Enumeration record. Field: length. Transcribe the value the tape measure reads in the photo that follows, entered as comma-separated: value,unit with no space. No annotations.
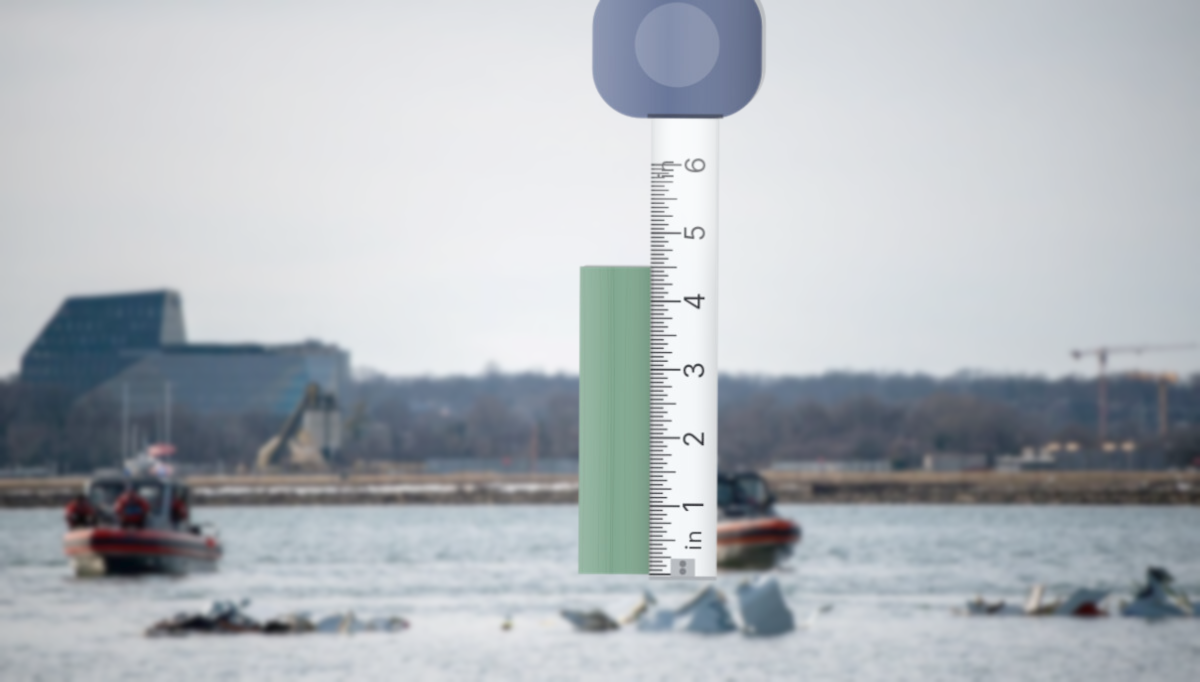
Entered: 4.5,in
